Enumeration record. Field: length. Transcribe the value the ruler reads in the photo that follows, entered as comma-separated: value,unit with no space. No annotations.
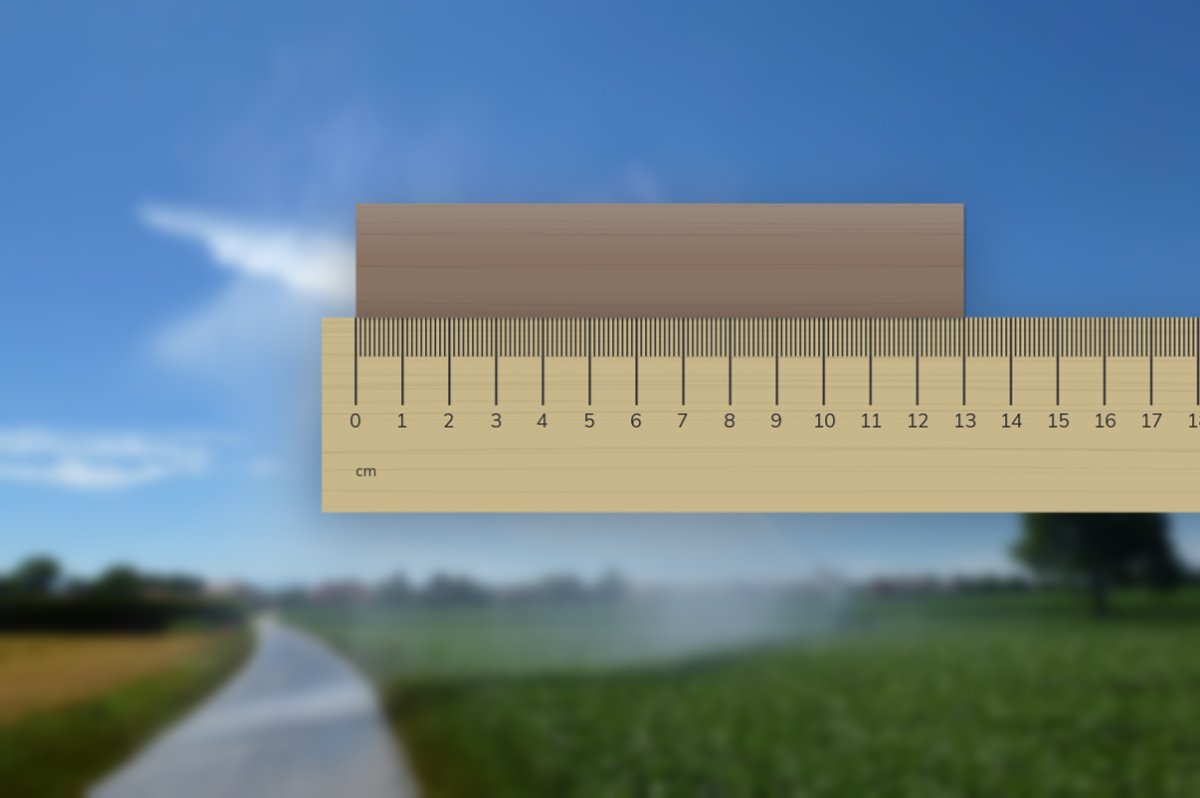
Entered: 13,cm
